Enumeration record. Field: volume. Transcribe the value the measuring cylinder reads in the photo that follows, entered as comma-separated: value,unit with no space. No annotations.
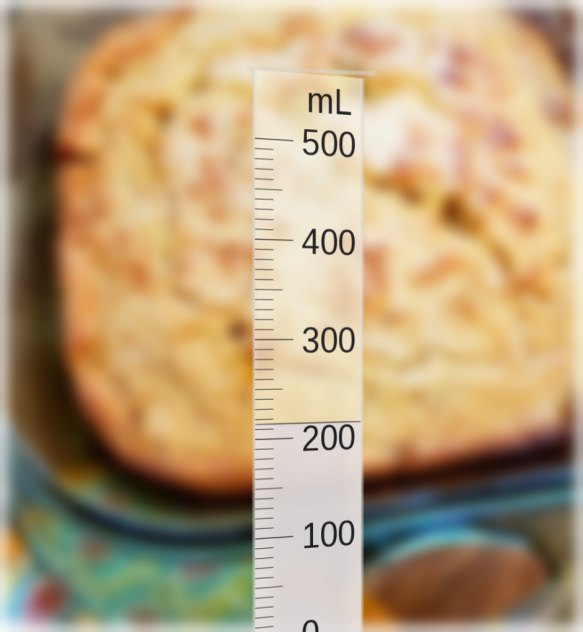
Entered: 215,mL
